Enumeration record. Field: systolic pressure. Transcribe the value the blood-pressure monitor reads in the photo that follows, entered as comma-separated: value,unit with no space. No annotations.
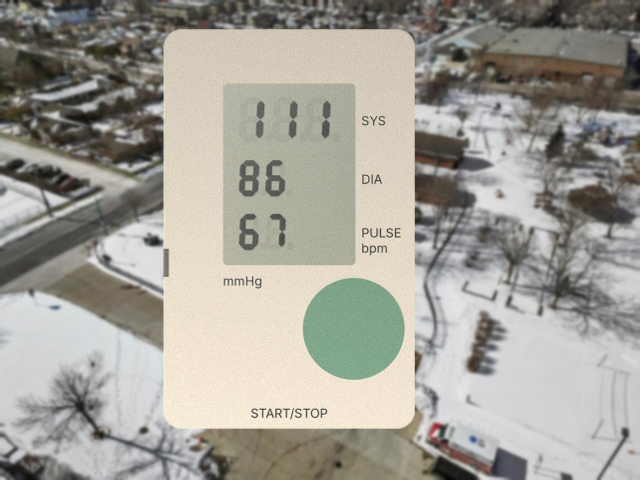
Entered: 111,mmHg
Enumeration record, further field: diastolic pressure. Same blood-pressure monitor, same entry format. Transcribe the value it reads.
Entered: 86,mmHg
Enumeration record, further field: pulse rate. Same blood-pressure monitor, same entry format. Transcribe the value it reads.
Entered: 67,bpm
